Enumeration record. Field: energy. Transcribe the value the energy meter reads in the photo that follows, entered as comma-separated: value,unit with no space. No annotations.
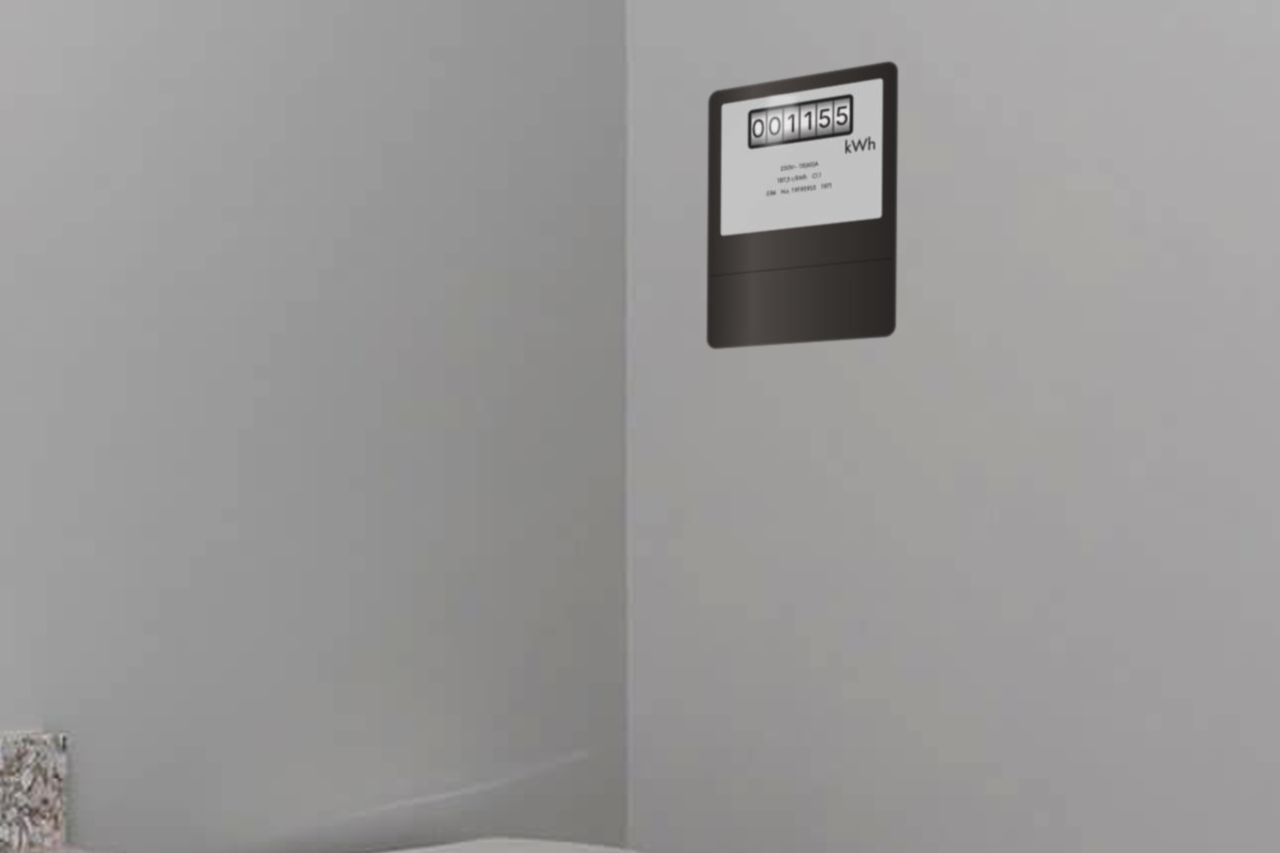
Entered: 1155,kWh
